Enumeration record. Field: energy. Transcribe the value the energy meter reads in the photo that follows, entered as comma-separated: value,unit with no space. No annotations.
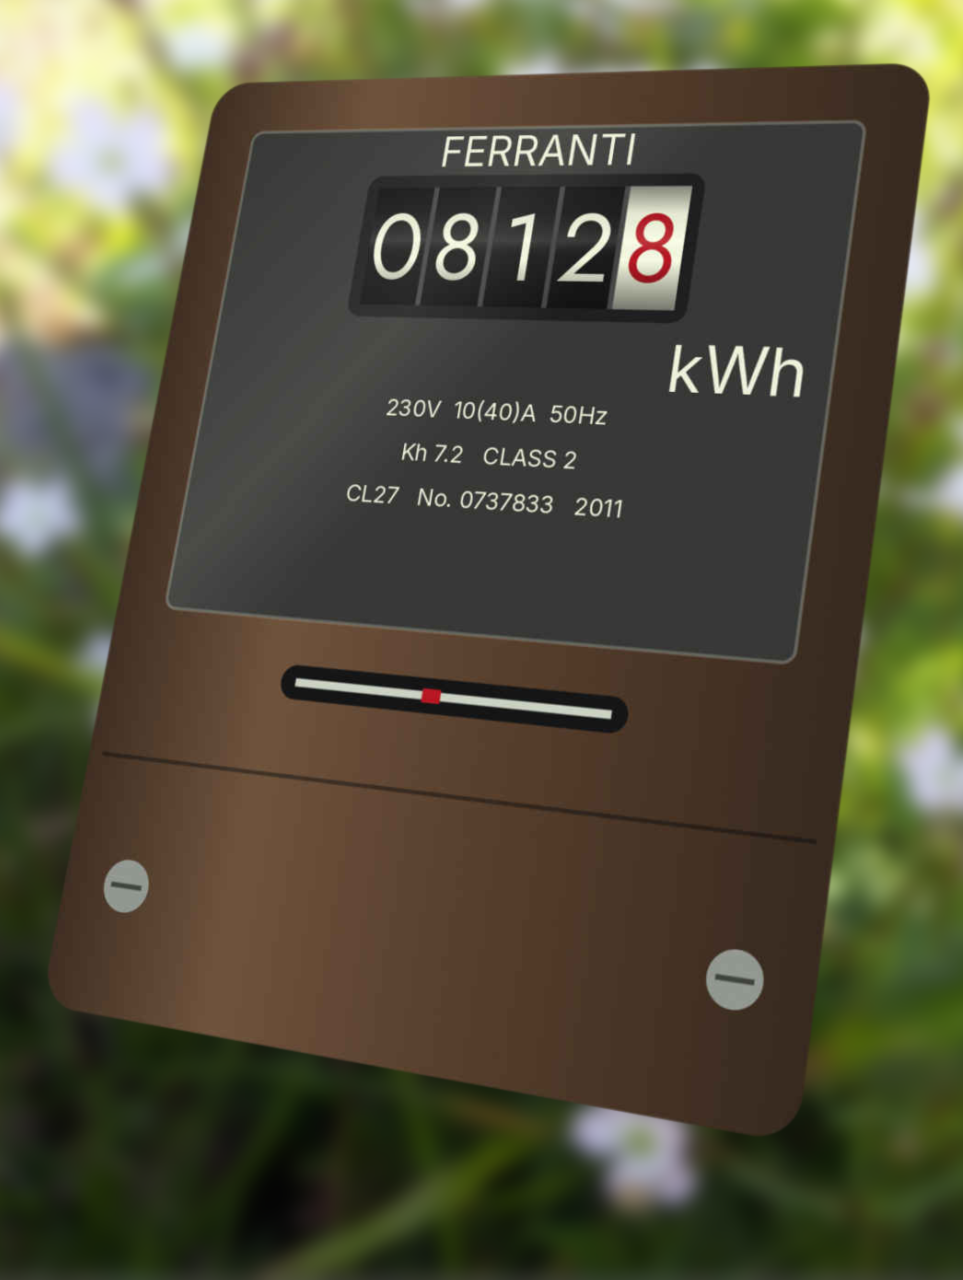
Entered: 812.8,kWh
